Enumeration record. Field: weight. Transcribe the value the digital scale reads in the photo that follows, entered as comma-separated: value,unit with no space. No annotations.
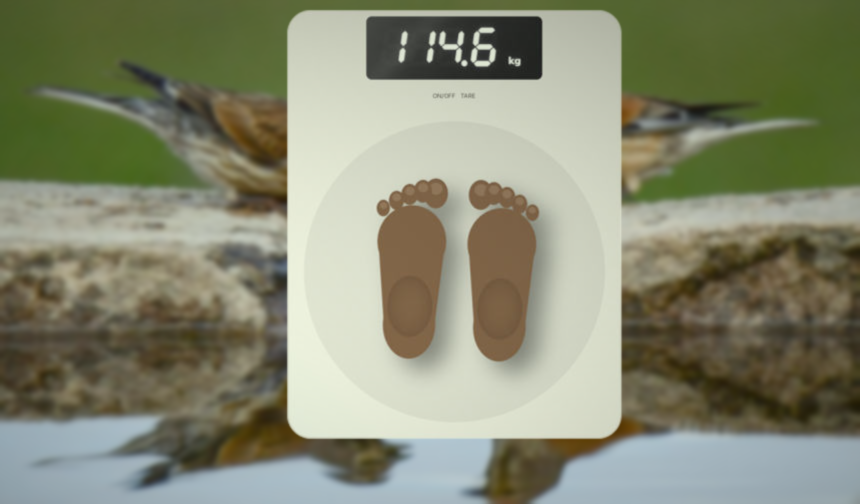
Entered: 114.6,kg
